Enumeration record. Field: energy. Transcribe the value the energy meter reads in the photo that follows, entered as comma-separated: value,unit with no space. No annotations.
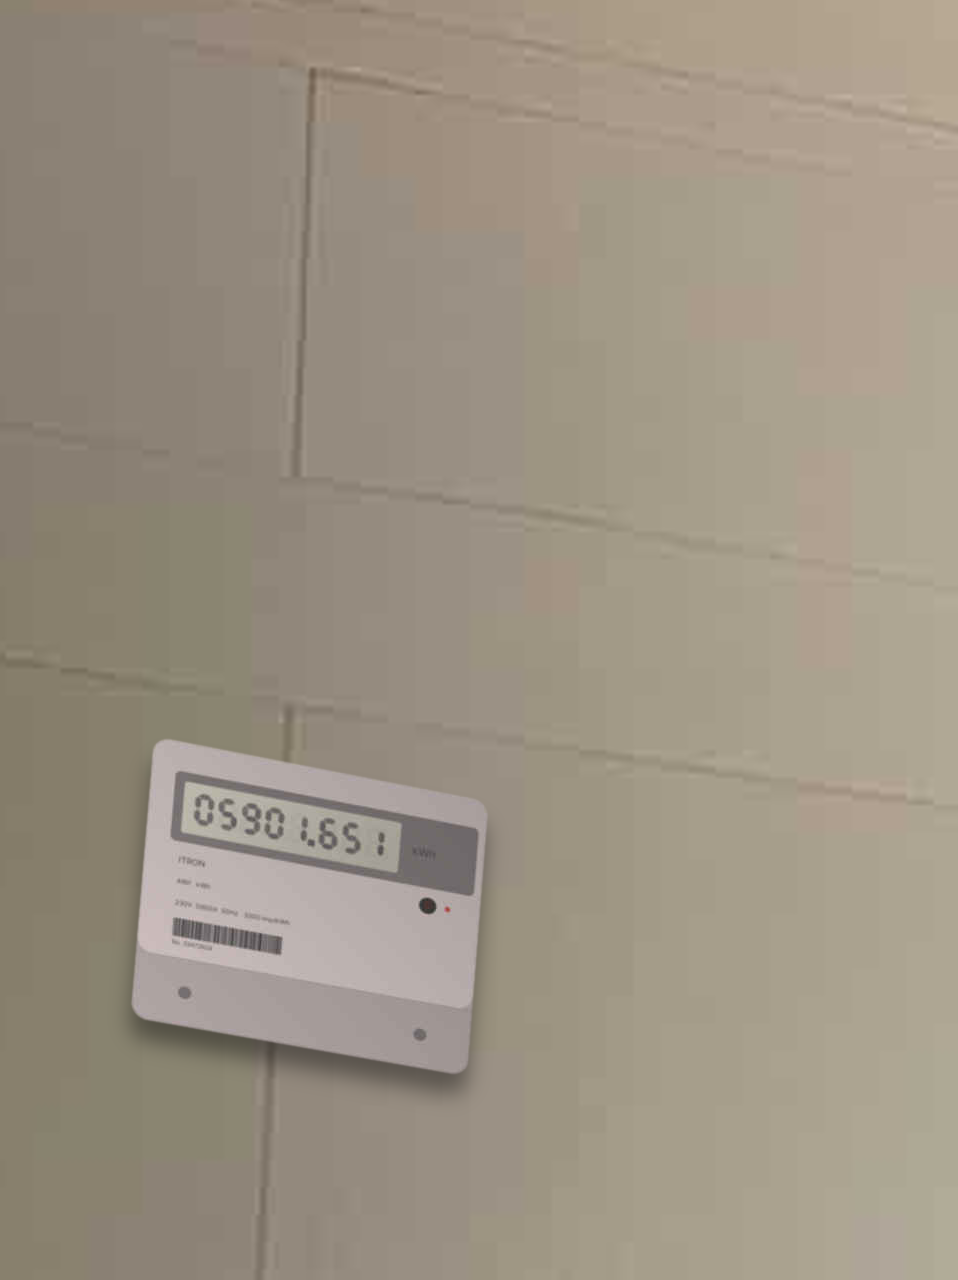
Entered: 5901.651,kWh
